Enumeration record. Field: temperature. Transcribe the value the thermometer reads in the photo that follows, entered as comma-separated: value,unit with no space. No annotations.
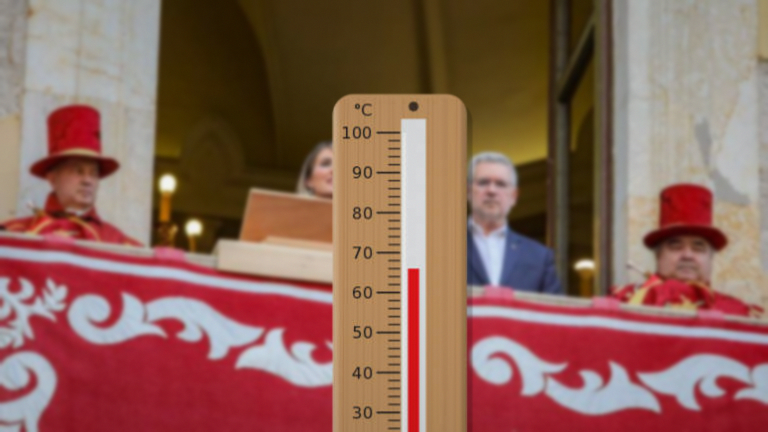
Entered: 66,°C
